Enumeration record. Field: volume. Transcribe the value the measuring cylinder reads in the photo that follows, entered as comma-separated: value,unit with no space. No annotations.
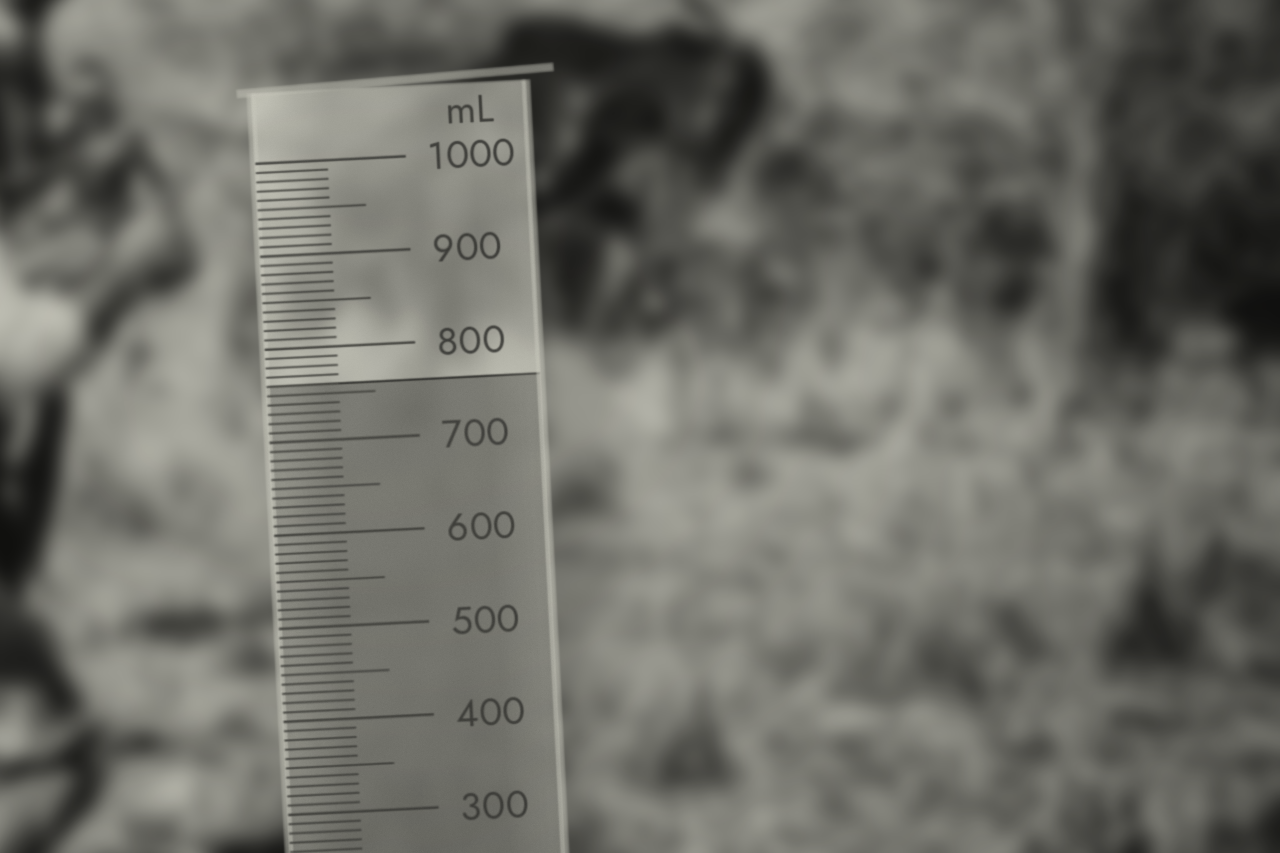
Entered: 760,mL
